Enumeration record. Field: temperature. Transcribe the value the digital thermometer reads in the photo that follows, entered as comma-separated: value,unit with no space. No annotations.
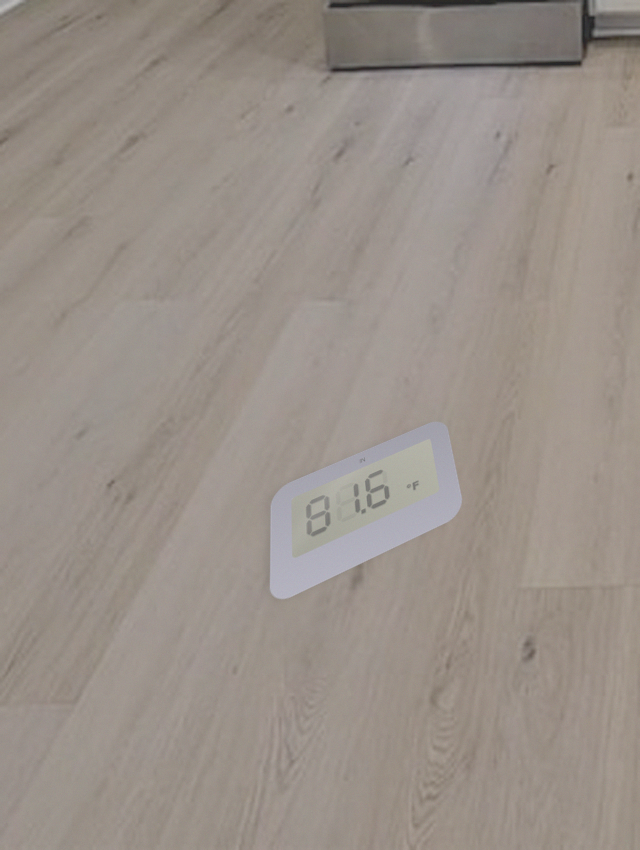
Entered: 81.6,°F
